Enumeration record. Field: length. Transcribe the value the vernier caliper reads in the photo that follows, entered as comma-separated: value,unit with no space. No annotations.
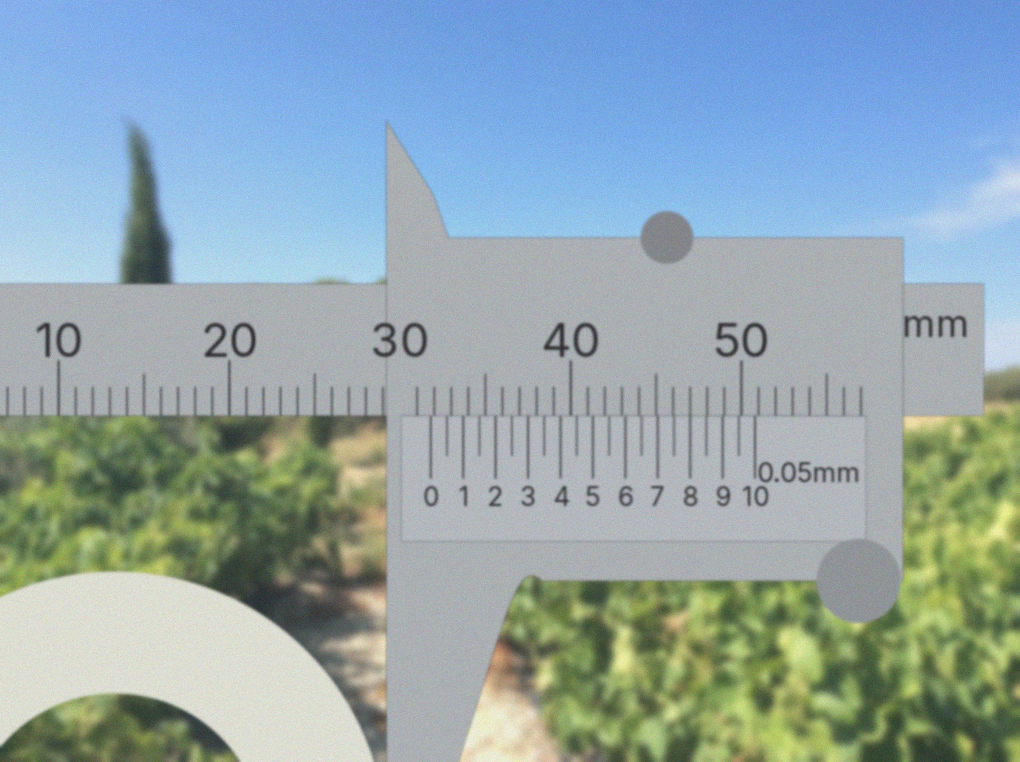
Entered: 31.8,mm
